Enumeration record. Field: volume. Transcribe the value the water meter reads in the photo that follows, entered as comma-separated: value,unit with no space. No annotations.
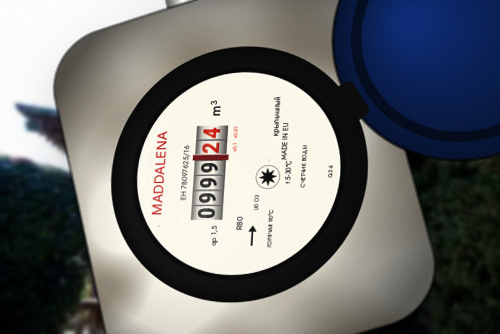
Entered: 999.24,m³
